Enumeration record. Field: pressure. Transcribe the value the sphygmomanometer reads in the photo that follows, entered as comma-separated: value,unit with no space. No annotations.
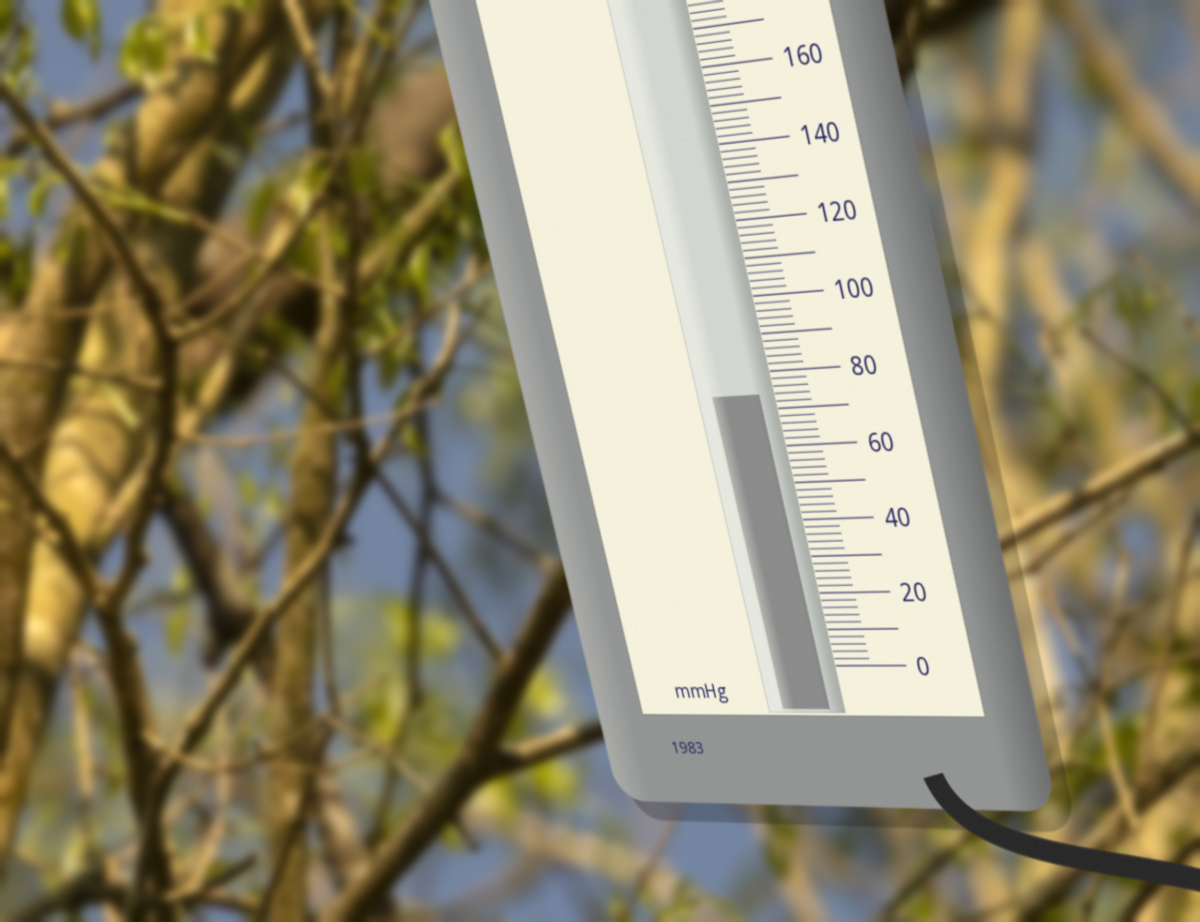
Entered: 74,mmHg
